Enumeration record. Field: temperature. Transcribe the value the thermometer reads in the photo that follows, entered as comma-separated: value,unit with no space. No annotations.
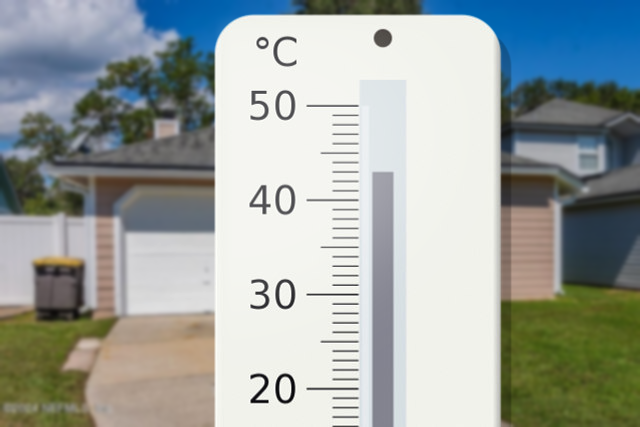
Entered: 43,°C
